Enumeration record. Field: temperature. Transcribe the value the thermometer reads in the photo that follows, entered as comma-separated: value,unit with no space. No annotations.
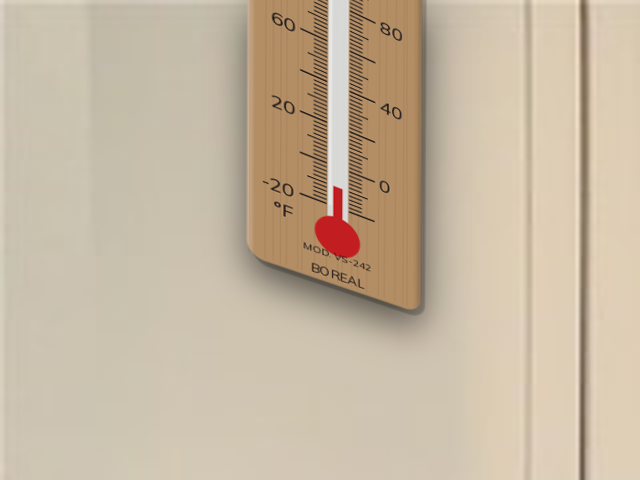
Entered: -10,°F
